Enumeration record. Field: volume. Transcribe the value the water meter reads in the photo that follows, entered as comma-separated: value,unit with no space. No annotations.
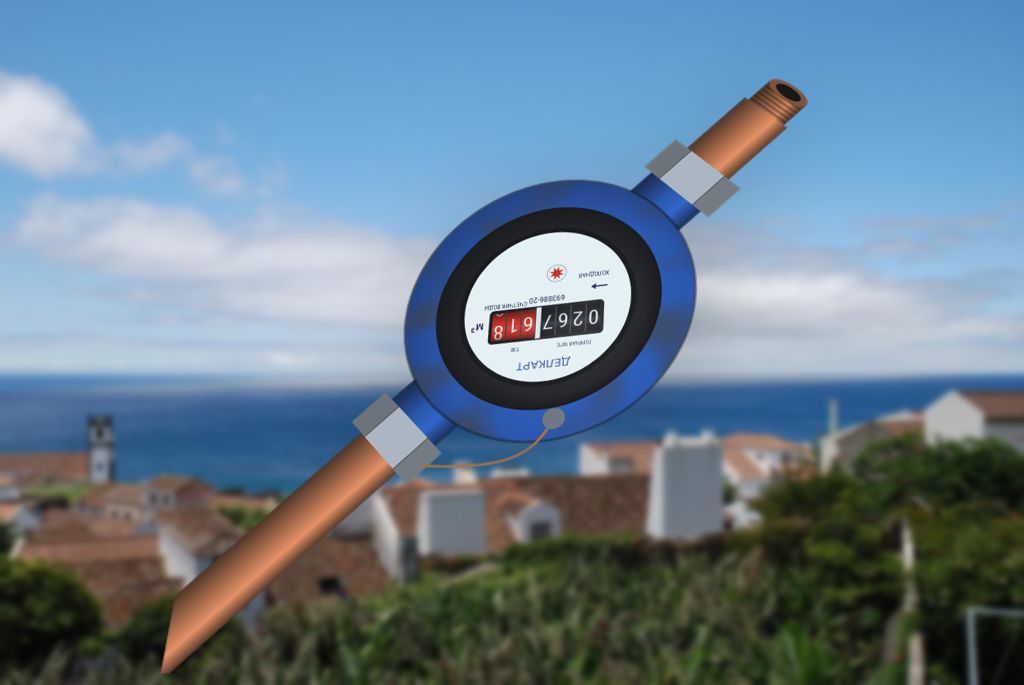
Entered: 267.618,m³
